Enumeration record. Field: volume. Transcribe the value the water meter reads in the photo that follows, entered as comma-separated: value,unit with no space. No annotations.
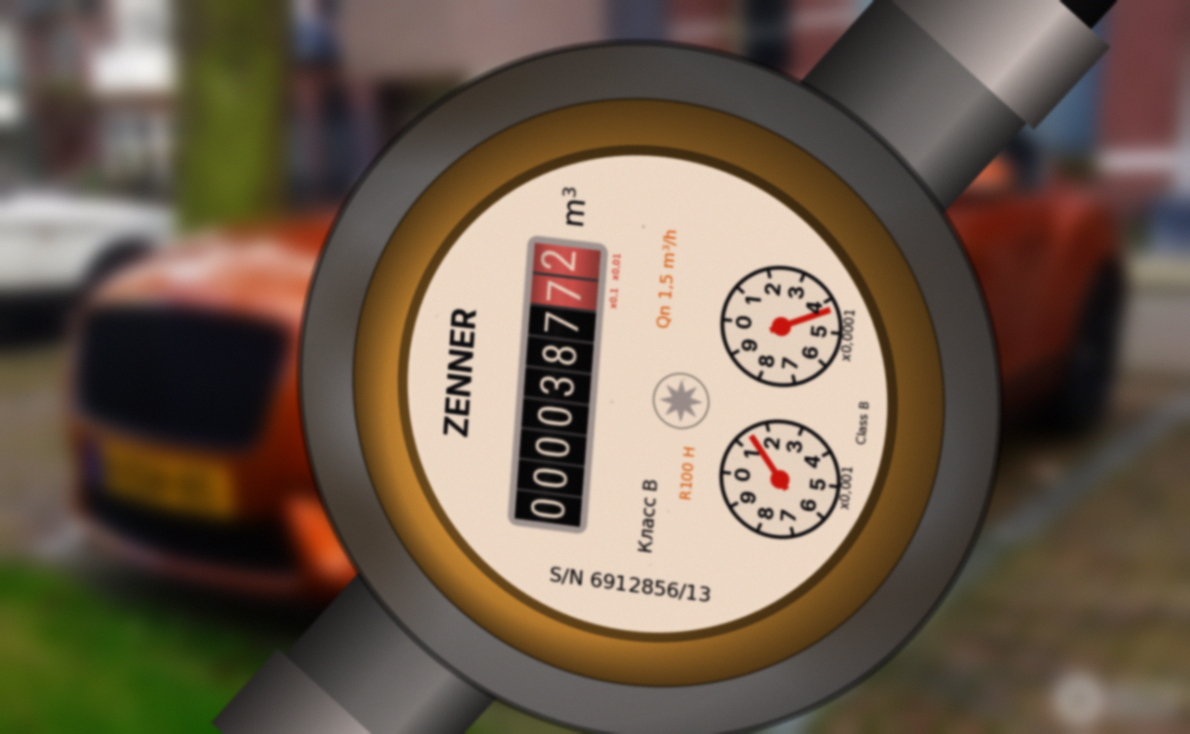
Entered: 387.7214,m³
